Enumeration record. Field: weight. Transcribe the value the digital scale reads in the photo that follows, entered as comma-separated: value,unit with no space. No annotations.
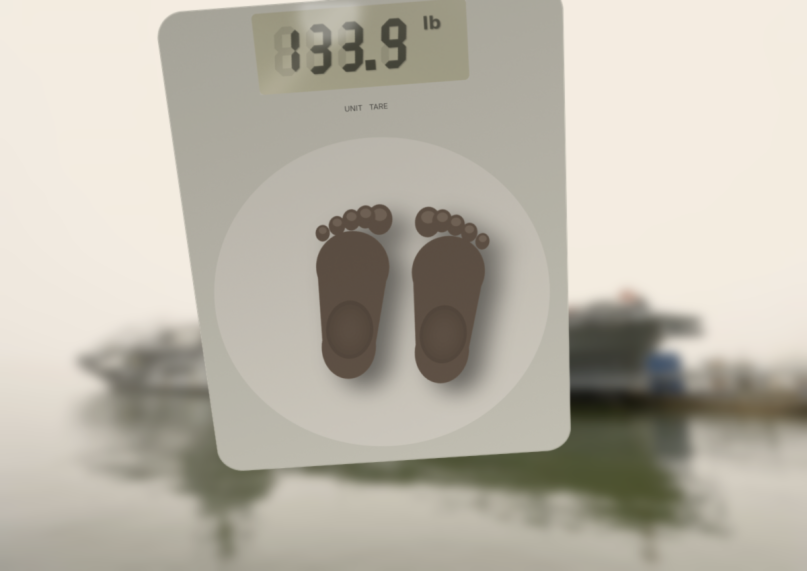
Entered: 133.9,lb
